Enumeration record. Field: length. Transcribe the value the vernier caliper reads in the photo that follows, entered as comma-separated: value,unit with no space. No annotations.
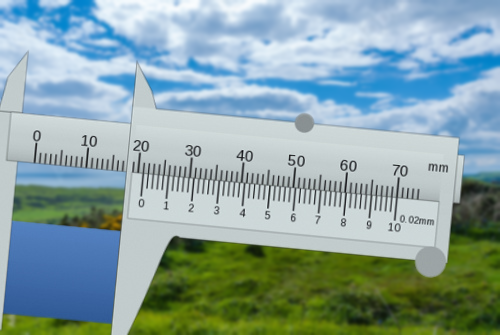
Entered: 21.0,mm
